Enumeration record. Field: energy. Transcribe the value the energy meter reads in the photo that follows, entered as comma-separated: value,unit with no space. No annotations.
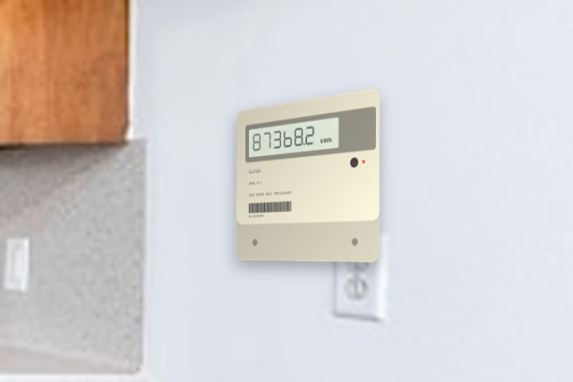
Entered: 87368.2,kWh
